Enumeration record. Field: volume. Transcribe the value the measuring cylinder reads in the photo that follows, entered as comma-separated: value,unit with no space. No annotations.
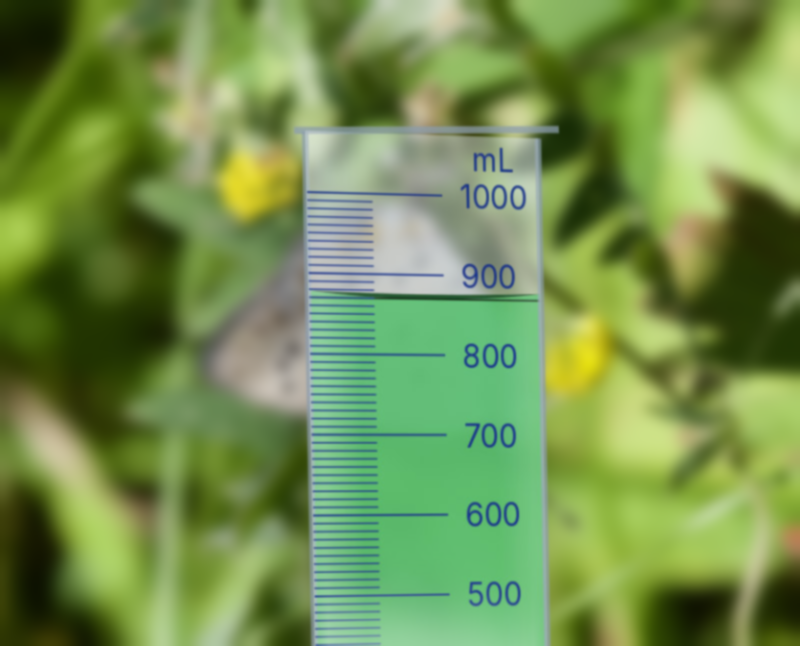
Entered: 870,mL
